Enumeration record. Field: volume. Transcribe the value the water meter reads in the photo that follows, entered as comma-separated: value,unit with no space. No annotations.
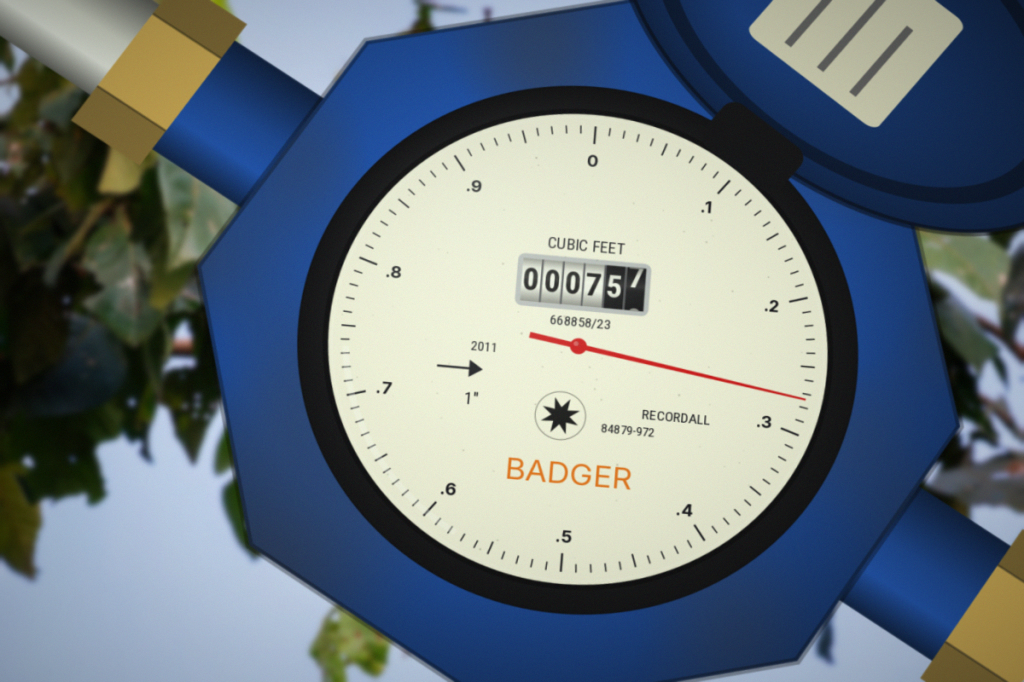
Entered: 757.27,ft³
